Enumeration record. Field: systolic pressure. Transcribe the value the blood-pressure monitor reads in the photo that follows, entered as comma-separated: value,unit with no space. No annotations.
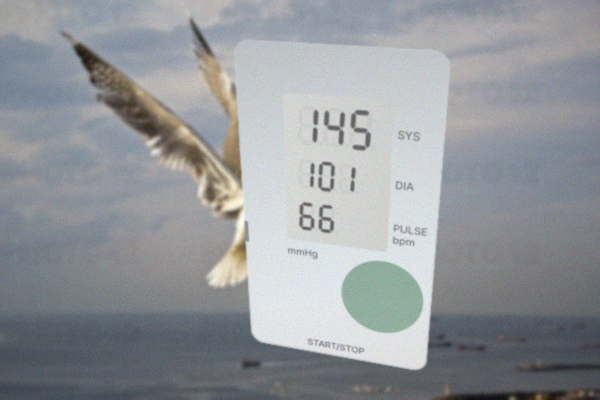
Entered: 145,mmHg
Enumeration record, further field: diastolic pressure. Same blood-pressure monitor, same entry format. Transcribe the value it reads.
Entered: 101,mmHg
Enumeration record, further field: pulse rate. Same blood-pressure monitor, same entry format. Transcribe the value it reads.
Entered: 66,bpm
